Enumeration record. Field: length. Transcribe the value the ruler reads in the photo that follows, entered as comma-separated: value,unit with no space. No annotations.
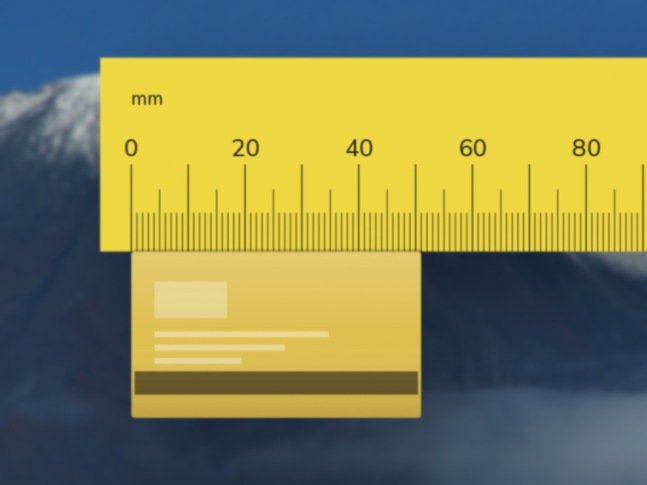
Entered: 51,mm
